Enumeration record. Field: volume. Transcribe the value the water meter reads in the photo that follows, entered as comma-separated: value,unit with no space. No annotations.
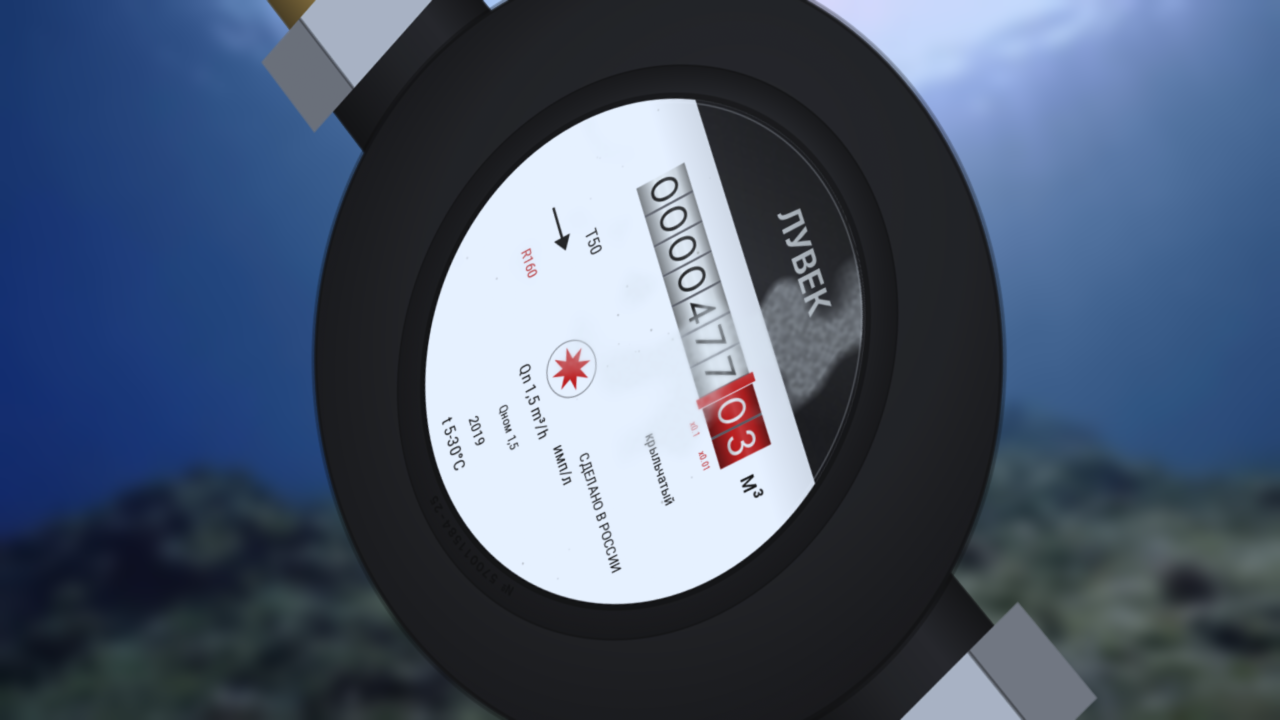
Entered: 477.03,m³
